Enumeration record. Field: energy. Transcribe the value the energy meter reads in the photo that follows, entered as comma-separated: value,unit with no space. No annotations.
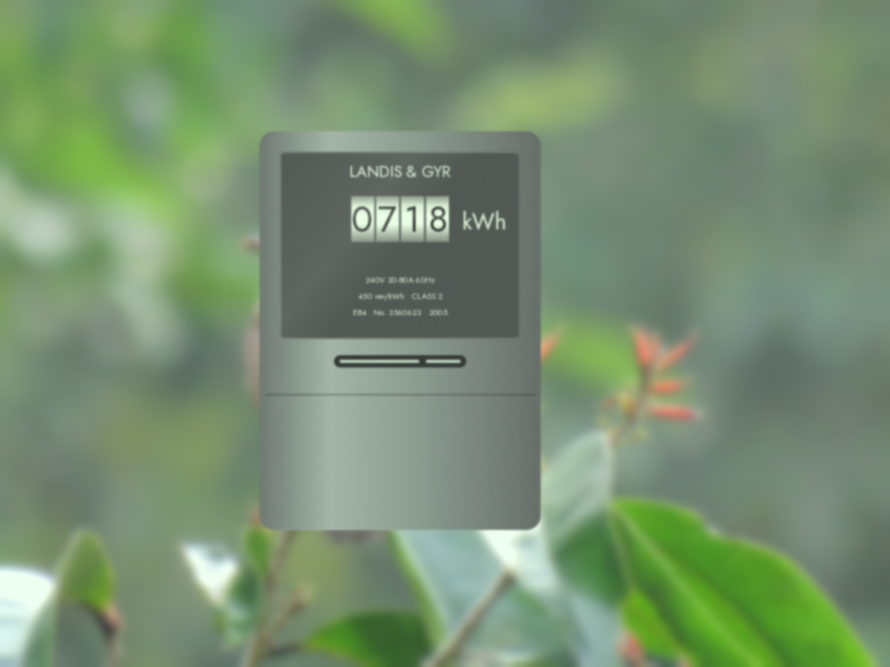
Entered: 718,kWh
